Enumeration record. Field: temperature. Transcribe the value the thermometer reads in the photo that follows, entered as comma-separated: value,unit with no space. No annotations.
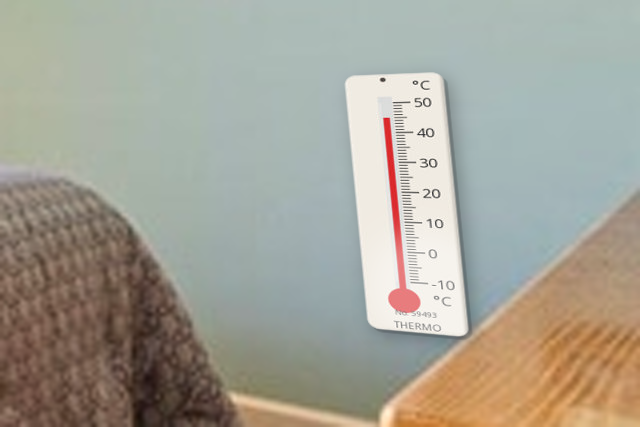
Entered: 45,°C
